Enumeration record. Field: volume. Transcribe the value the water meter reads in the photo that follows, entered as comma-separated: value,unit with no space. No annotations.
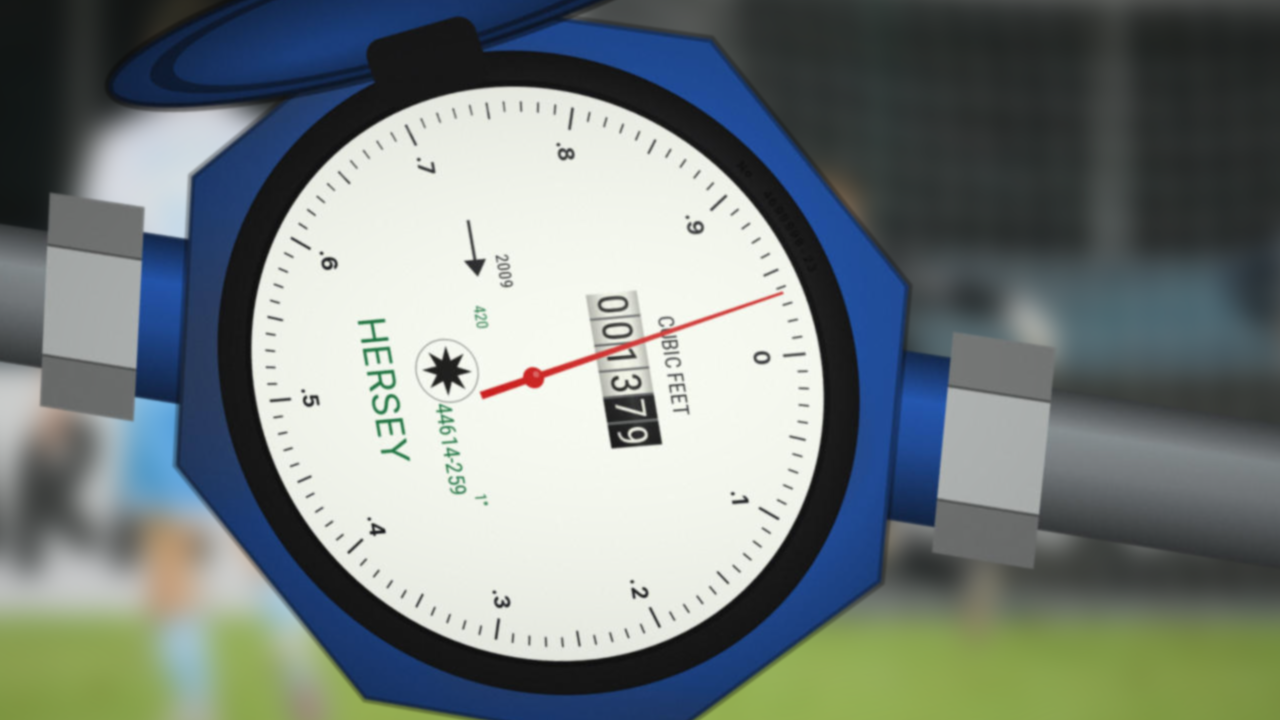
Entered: 1378.96,ft³
